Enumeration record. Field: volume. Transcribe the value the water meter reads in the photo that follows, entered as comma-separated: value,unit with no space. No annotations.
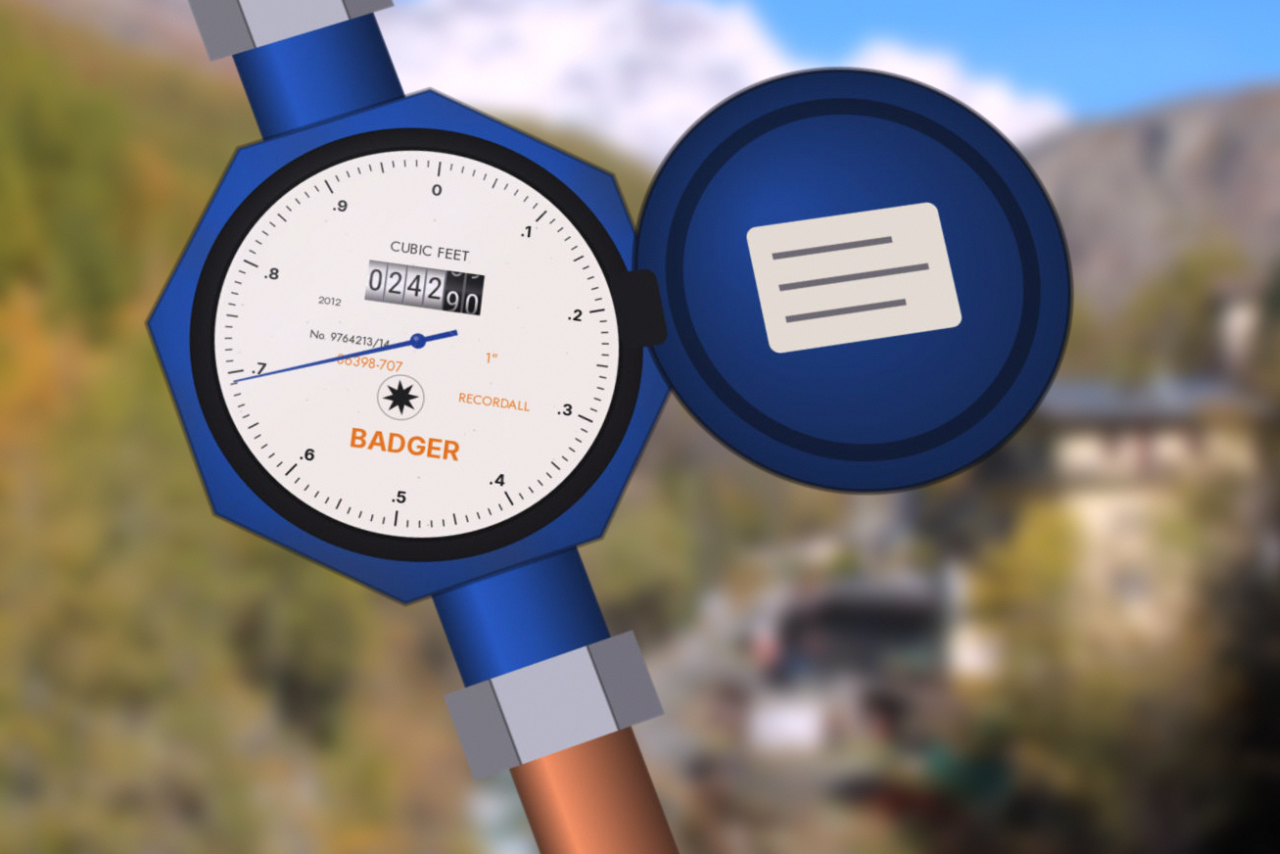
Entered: 24289.69,ft³
